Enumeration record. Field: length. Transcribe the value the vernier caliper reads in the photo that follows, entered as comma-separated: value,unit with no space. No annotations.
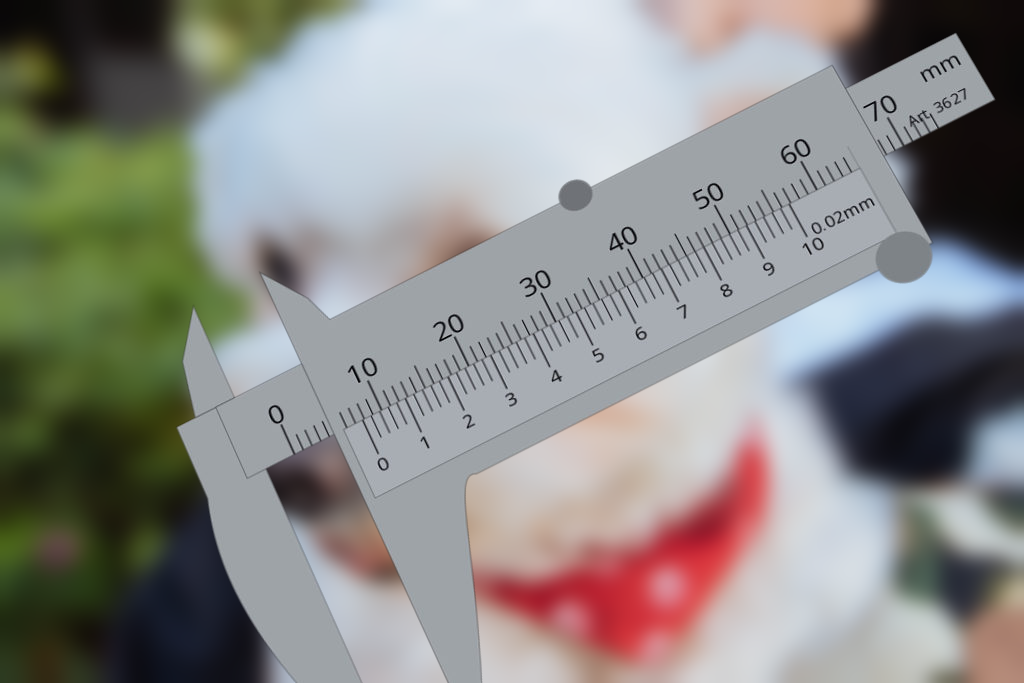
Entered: 7.8,mm
